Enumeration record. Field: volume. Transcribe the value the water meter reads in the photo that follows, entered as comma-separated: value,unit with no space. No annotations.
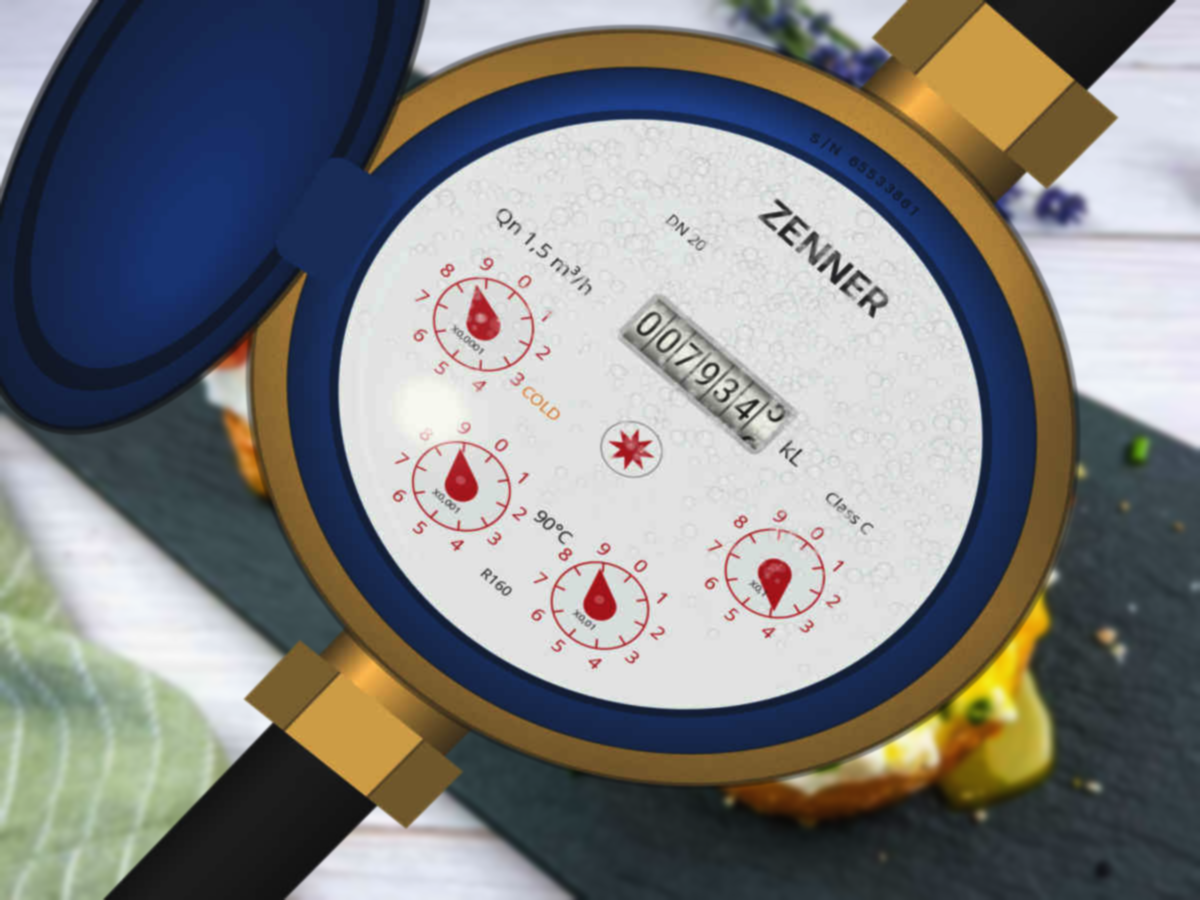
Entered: 79345.3888,kL
